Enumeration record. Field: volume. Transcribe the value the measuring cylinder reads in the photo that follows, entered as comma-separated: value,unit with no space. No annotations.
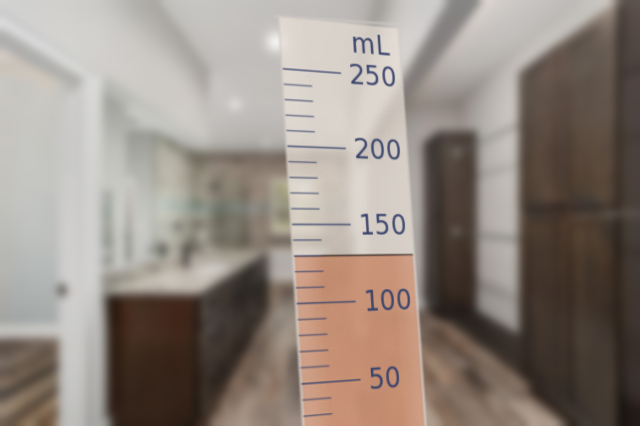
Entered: 130,mL
